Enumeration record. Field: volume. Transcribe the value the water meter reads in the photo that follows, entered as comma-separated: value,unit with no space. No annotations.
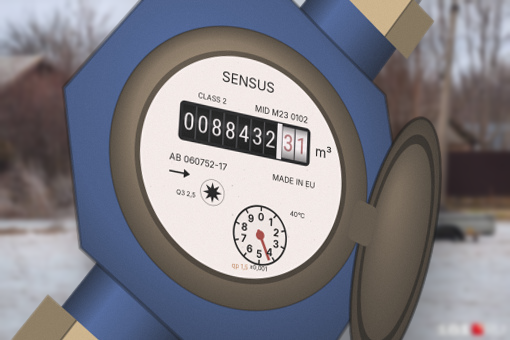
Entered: 88432.314,m³
